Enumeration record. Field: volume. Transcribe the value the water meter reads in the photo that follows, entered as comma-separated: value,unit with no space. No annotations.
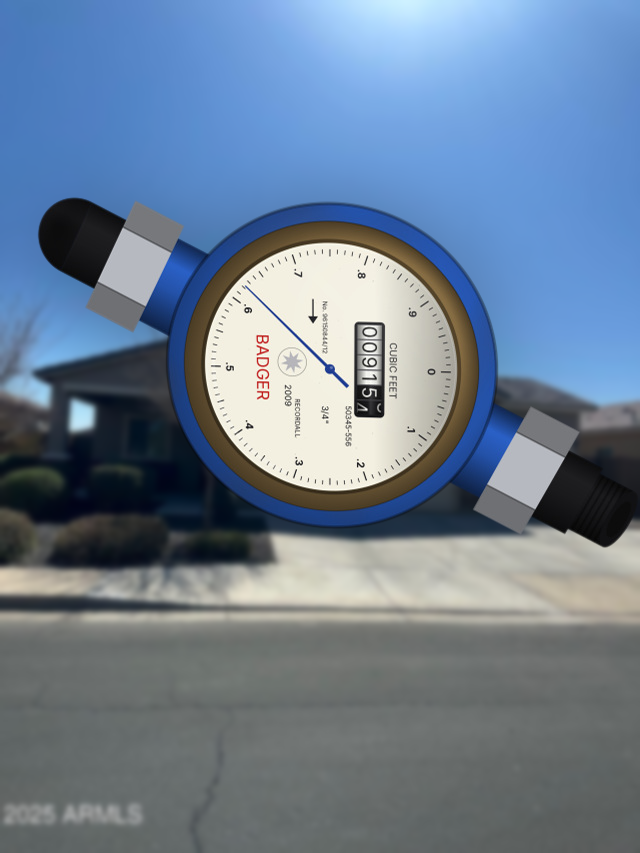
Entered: 9153.62,ft³
